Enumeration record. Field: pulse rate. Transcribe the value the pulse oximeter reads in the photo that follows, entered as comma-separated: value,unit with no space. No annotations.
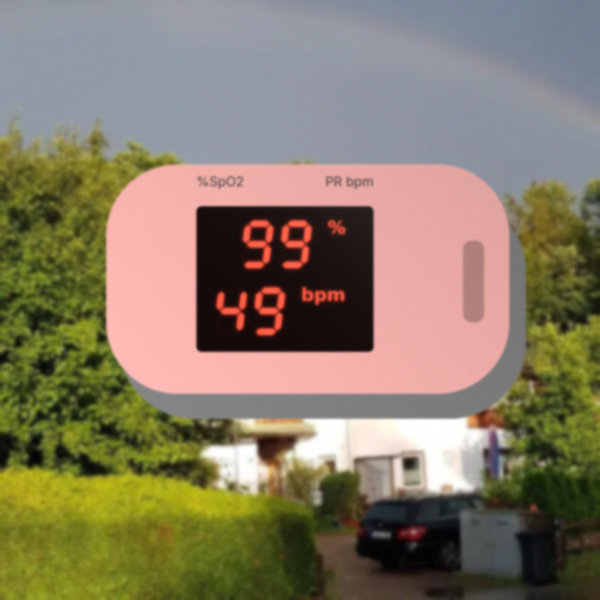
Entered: 49,bpm
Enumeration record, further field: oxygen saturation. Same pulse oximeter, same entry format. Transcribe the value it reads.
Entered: 99,%
